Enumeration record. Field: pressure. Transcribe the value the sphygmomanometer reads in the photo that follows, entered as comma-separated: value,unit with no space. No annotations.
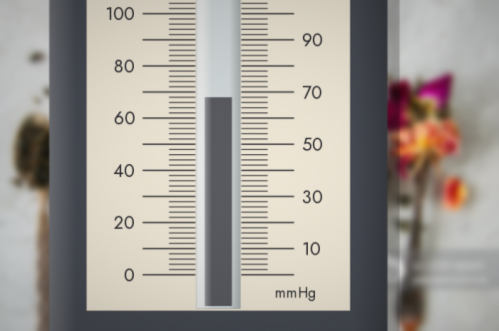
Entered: 68,mmHg
